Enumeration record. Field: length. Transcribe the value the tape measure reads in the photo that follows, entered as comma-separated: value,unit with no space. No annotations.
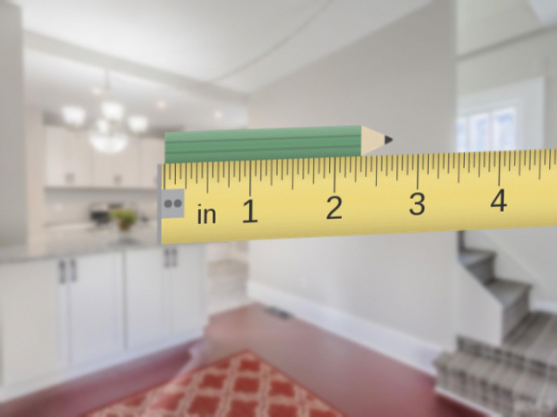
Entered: 2.6875,in
